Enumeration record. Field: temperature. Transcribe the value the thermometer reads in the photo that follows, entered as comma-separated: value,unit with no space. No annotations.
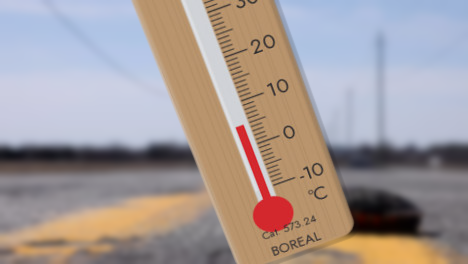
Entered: 5,°C
